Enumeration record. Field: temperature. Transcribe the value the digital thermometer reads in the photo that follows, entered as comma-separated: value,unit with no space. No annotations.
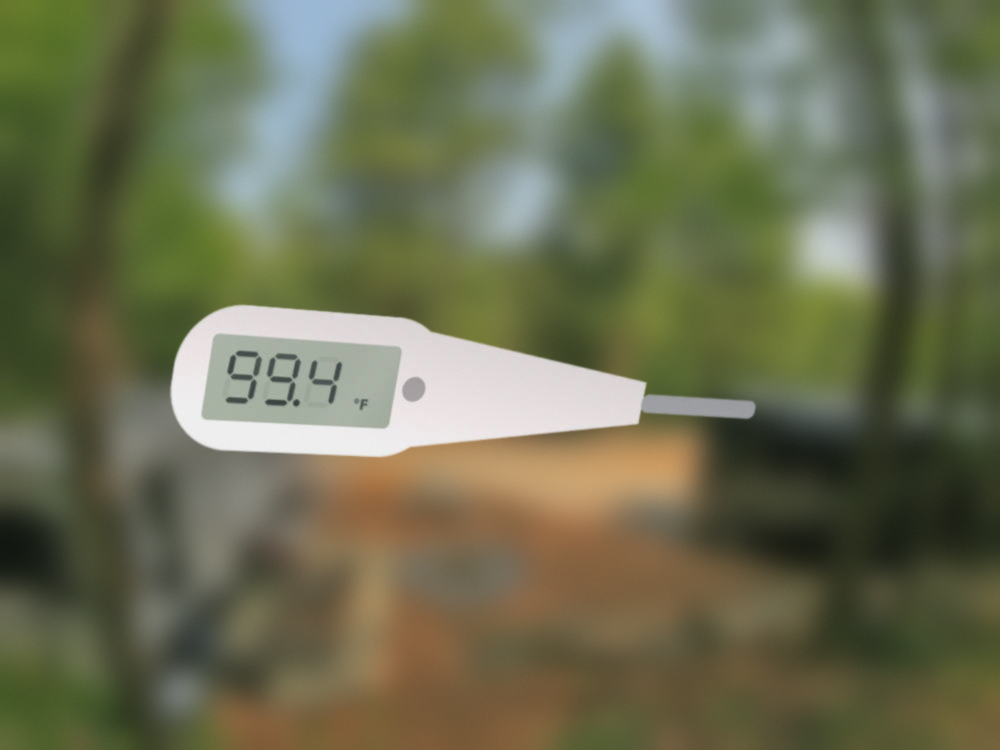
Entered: 99.4,°F
